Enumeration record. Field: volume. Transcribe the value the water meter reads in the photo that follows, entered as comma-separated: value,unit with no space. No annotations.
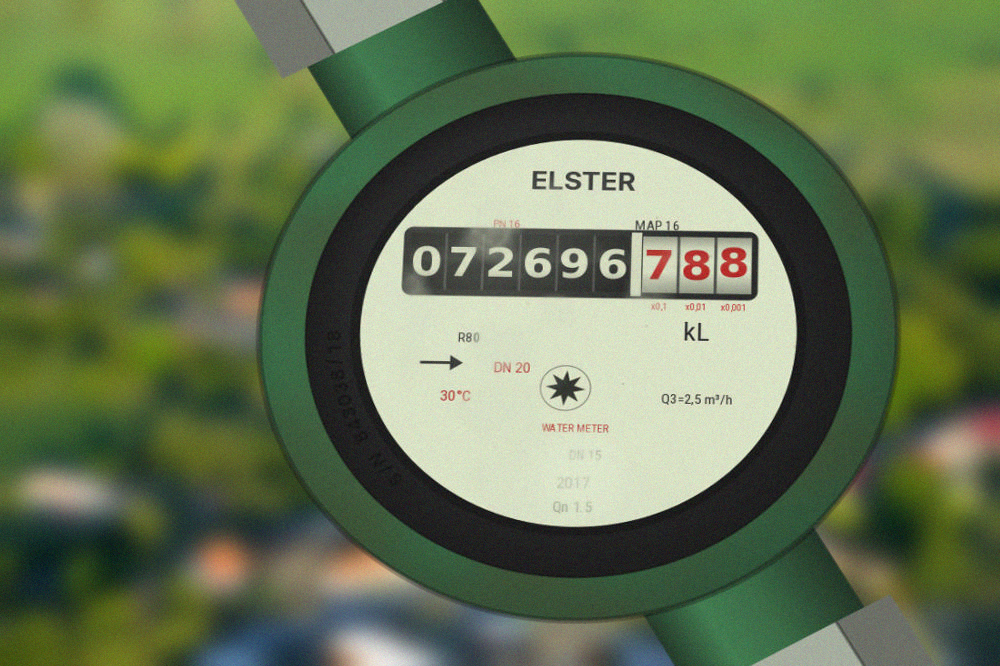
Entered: 72696.788,kL
